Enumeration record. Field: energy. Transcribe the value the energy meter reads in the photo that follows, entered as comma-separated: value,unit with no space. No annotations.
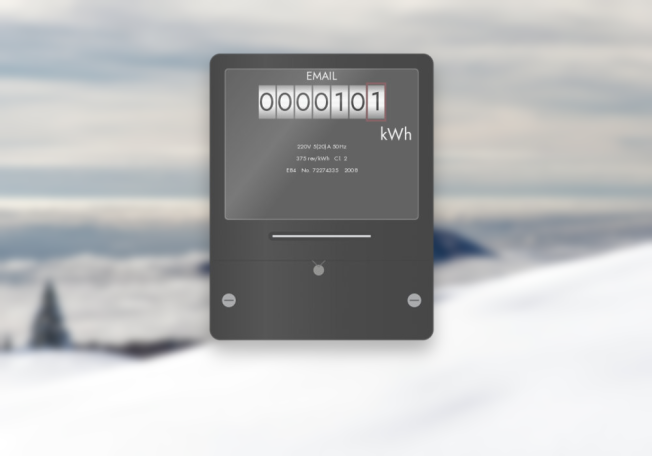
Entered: 10.1,kWh
